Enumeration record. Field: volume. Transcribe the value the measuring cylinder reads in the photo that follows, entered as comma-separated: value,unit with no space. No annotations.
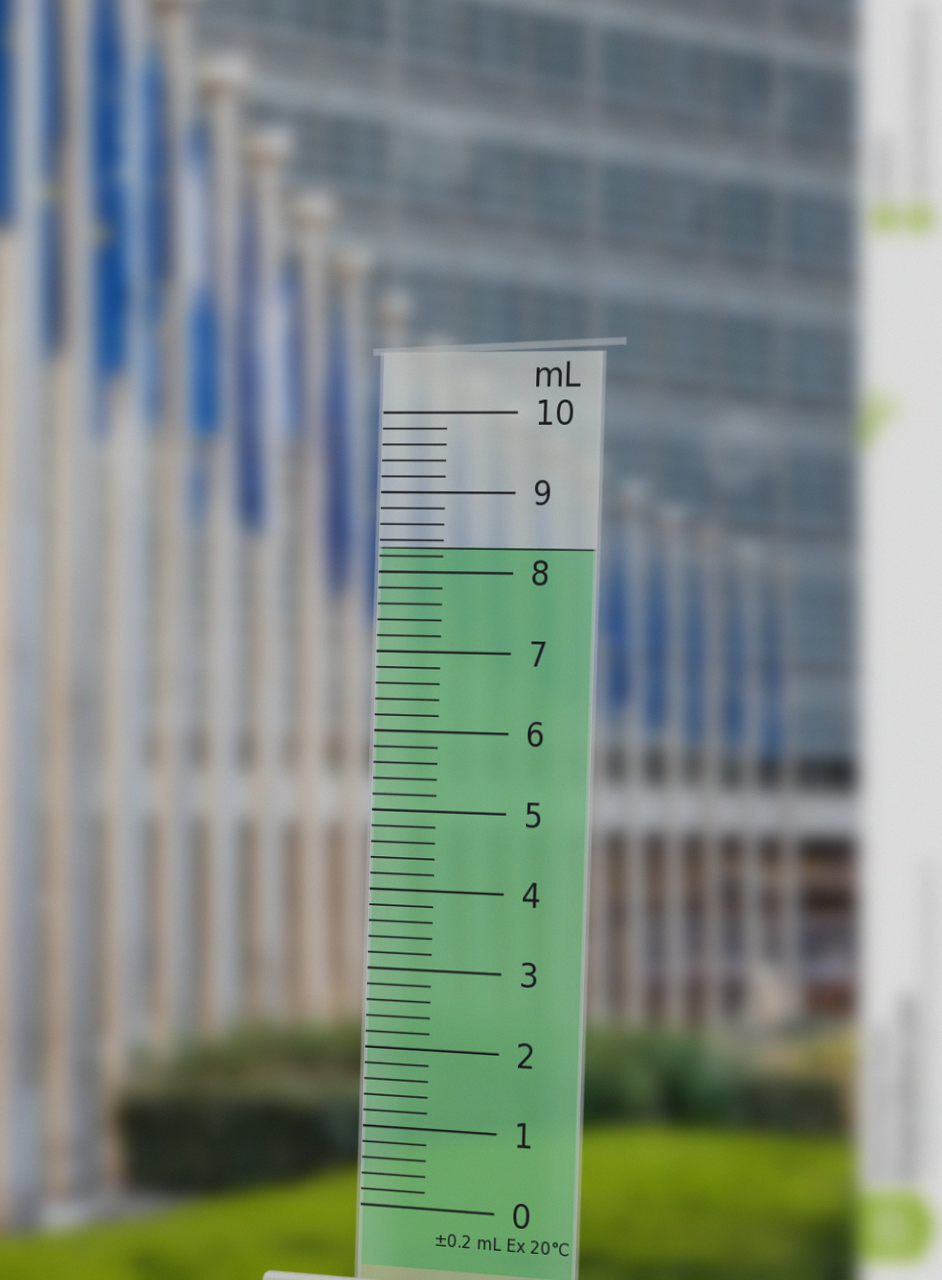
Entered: 8.3,mL
